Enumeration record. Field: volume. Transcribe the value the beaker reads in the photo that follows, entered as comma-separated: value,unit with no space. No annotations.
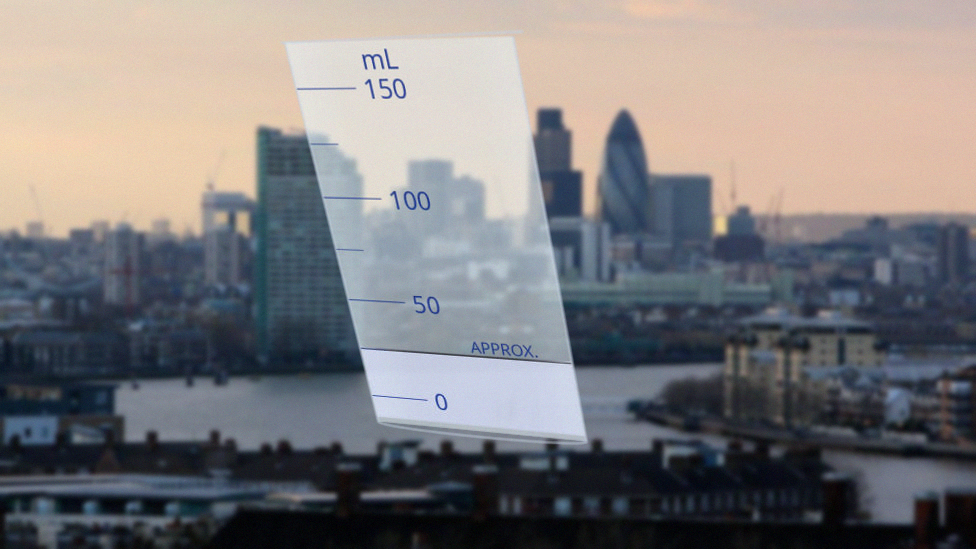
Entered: 25,mL
